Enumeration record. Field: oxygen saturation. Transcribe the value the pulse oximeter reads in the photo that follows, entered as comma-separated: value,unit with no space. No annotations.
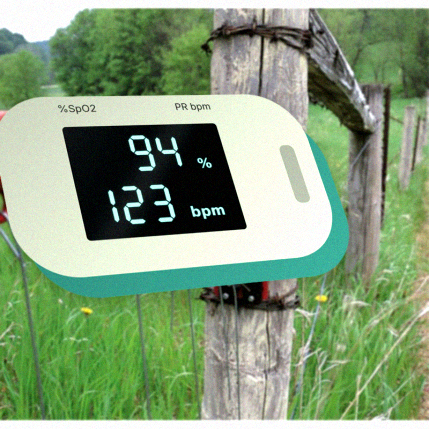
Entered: 94,%
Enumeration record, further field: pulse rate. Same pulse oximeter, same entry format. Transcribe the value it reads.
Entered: 123,bpm
